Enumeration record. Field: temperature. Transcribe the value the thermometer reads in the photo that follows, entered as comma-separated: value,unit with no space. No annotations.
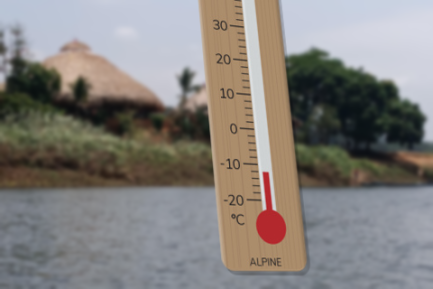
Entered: -12,°C
